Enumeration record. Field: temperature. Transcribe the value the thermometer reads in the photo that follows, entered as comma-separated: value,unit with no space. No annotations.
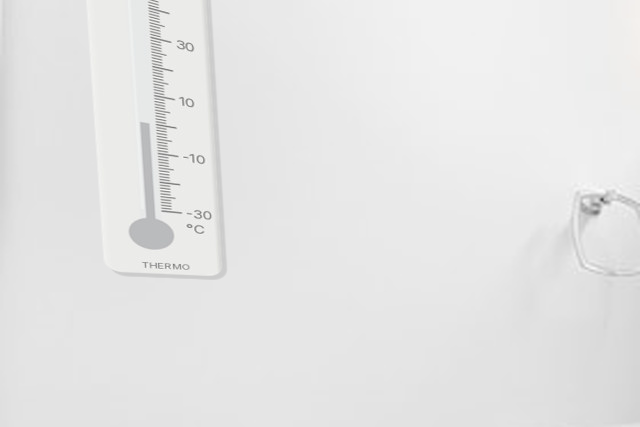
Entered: 0,°C
